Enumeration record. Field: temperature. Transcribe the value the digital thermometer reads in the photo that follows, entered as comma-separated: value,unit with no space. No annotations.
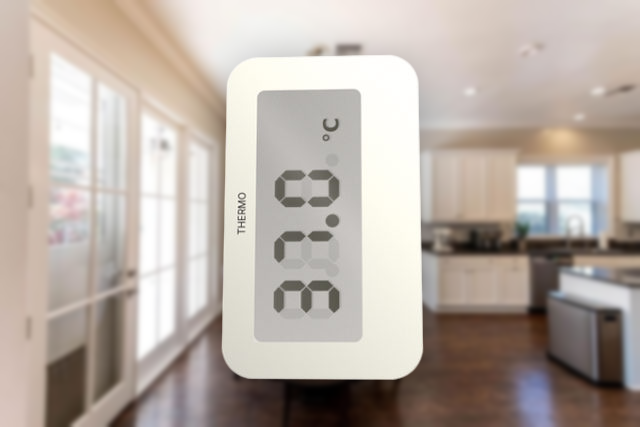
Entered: 37.0,°C
